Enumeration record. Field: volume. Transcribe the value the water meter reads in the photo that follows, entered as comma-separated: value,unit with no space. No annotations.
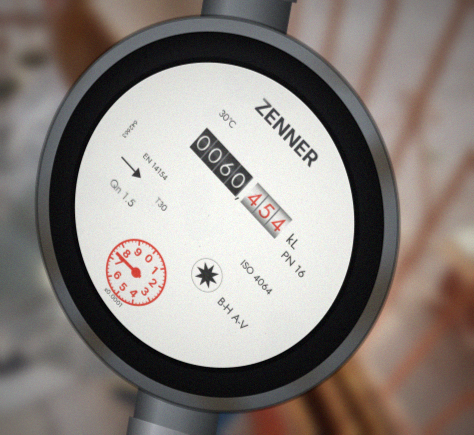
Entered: 60.4547,kL
